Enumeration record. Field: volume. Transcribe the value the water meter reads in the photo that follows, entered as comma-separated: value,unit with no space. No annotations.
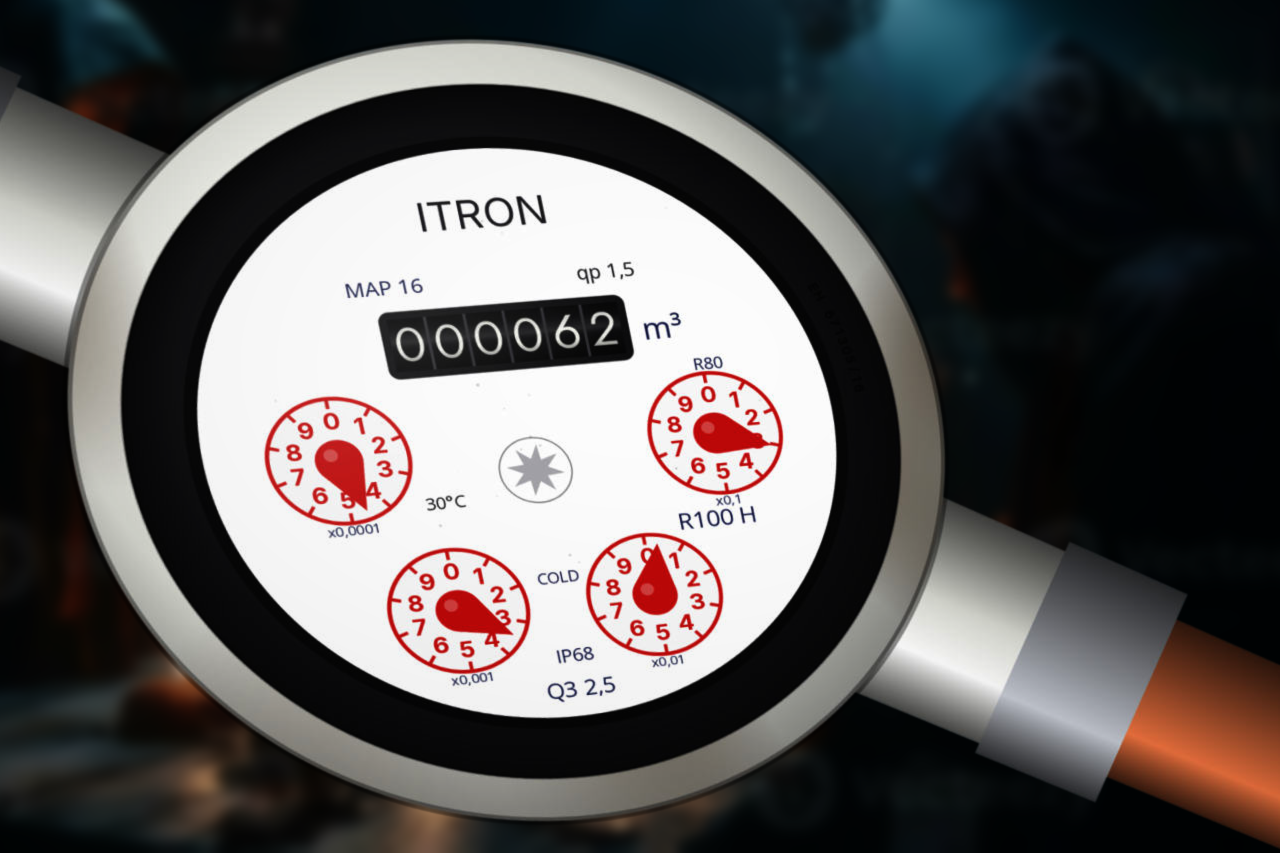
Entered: 62.3034,m³
